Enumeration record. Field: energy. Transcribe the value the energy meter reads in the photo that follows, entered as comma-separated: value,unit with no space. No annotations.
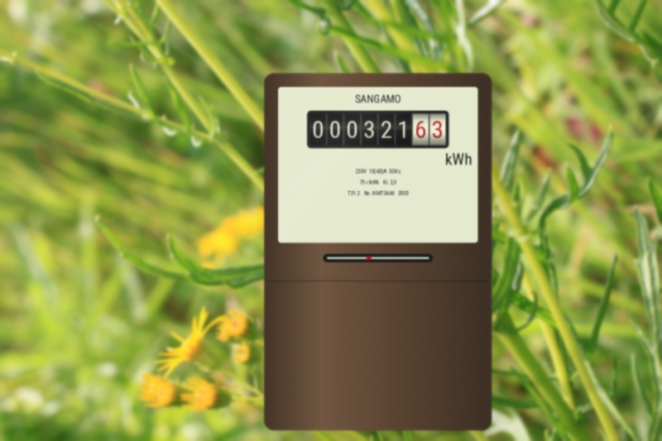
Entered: 321.63,kWh
